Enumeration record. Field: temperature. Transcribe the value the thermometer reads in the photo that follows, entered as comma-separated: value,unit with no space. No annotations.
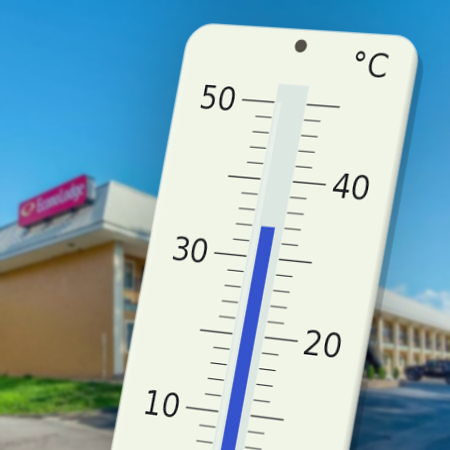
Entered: 34,°C
